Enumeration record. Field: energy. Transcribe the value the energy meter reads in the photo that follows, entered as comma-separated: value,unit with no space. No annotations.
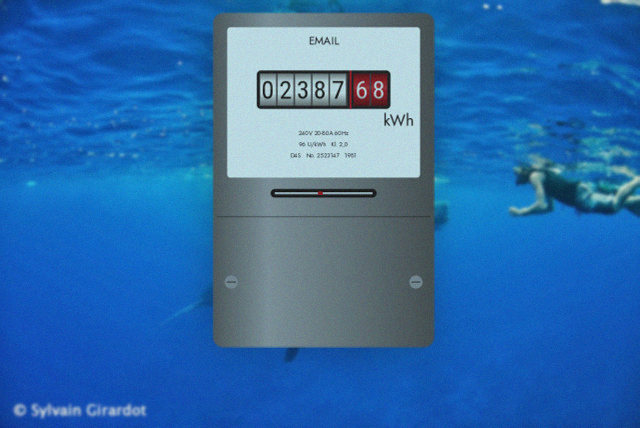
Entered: 2387.68,kWh
